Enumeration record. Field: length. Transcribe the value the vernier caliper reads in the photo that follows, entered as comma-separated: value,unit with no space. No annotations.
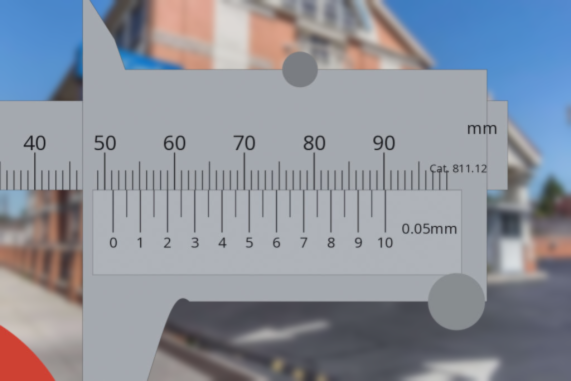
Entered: 51.2,mm
